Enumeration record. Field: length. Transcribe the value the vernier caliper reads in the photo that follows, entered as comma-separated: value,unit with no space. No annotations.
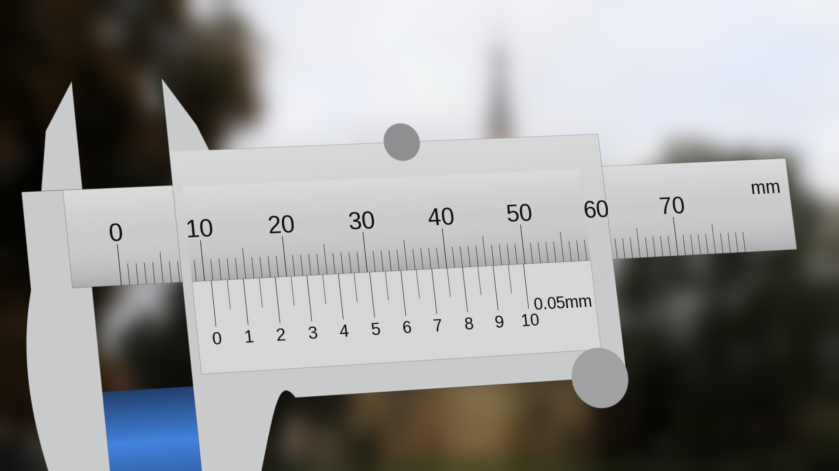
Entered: 10.8,mm
